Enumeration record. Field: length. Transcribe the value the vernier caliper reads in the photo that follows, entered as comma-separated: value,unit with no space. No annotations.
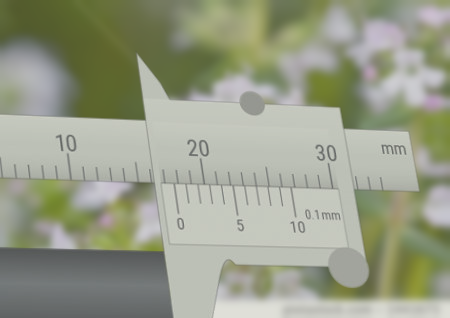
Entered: 17.7,mm
